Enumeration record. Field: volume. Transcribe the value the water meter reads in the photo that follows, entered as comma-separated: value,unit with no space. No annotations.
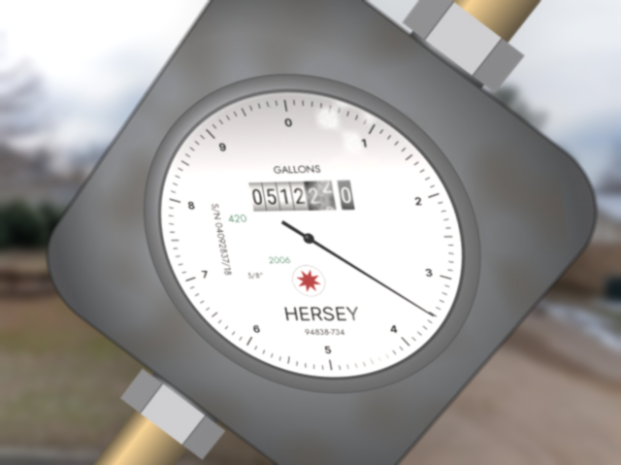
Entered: 512223.5,gal
